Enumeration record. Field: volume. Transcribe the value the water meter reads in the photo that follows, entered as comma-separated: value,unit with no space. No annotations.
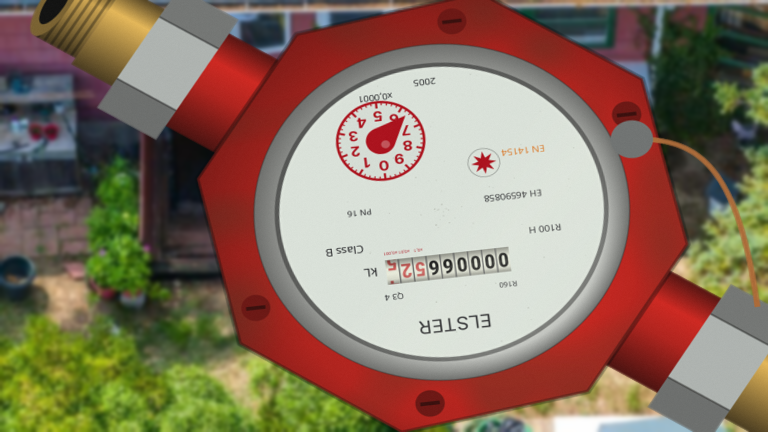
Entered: 66.5246,kL
